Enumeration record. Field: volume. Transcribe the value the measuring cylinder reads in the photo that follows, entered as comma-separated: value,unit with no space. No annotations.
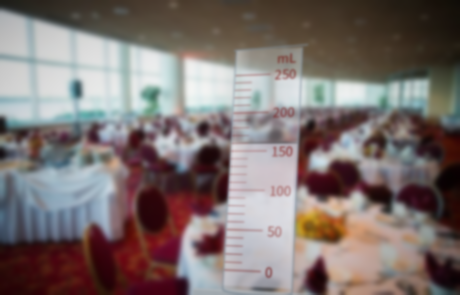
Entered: 160,mL
